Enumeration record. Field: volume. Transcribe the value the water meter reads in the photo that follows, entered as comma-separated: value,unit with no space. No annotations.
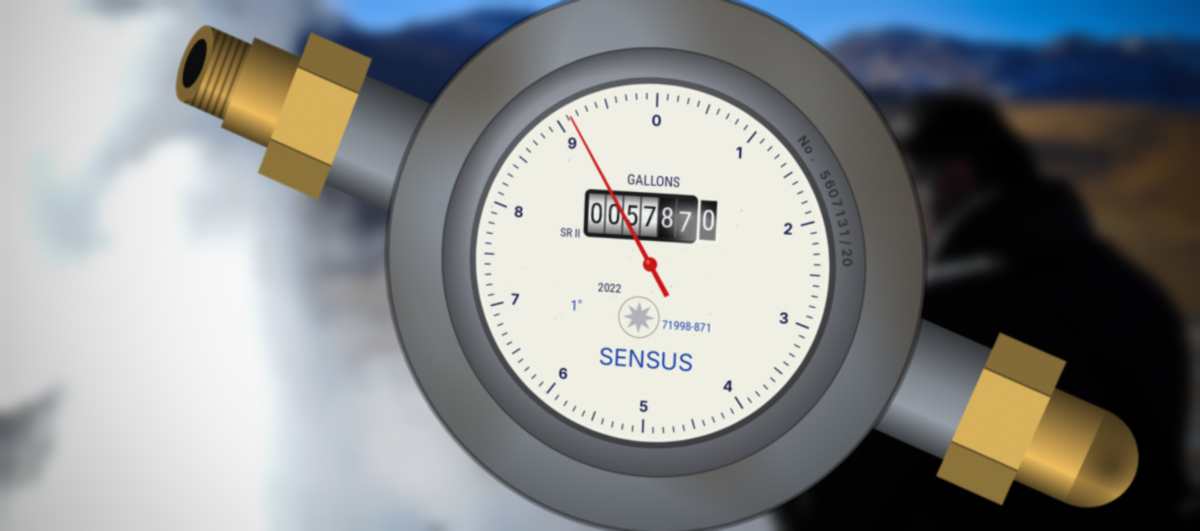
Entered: 57869.1,gal
